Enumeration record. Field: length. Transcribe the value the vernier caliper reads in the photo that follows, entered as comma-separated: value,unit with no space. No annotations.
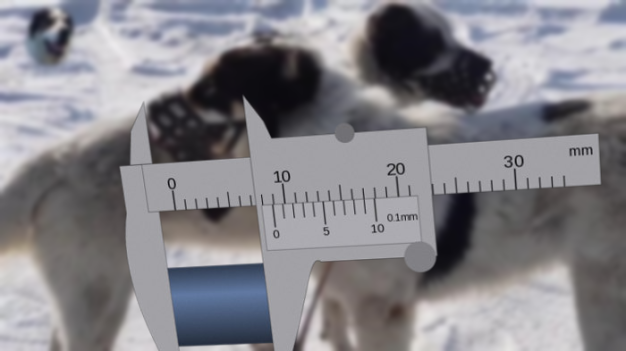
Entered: 8.9,mm
